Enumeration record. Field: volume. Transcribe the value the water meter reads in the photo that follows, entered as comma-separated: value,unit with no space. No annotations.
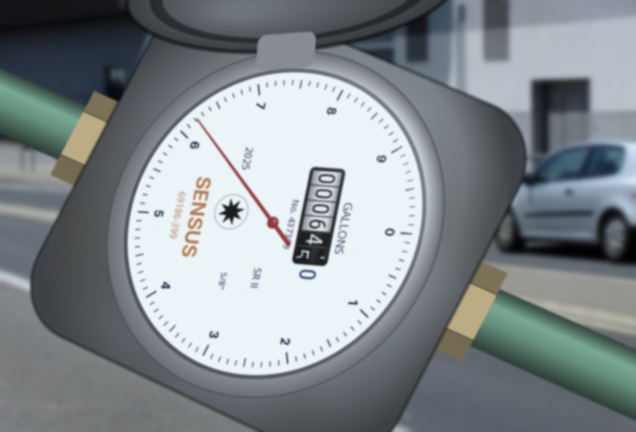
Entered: 6446.2,gal
